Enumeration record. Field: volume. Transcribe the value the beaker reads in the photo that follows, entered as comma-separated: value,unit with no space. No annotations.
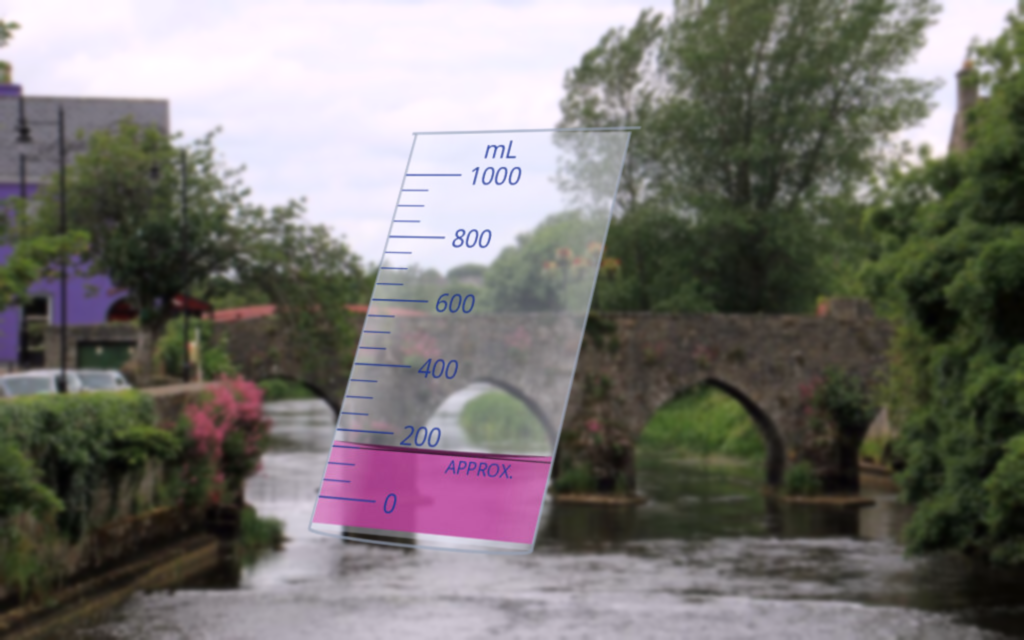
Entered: 150,mL
